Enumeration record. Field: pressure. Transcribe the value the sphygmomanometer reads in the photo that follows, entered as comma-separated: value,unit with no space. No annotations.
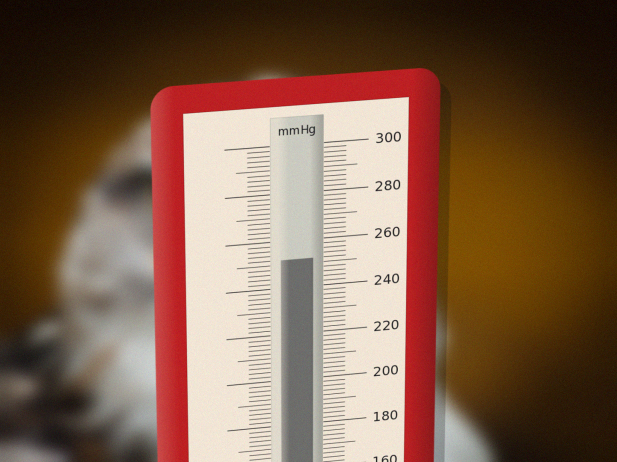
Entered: 252,mmHg
